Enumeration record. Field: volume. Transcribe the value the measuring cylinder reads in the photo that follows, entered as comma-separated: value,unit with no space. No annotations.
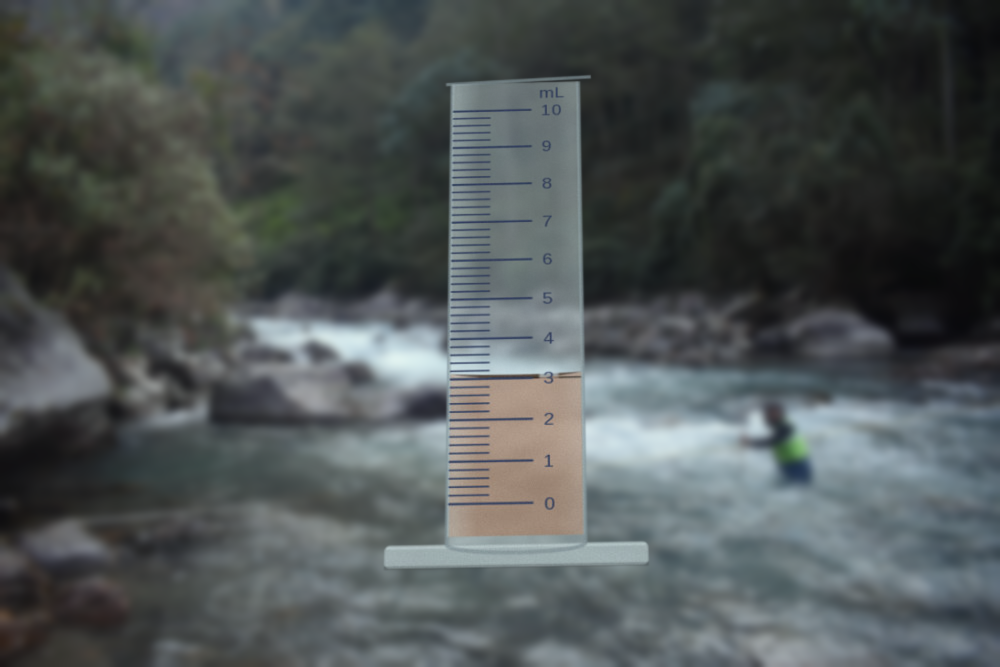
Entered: 3,mL
